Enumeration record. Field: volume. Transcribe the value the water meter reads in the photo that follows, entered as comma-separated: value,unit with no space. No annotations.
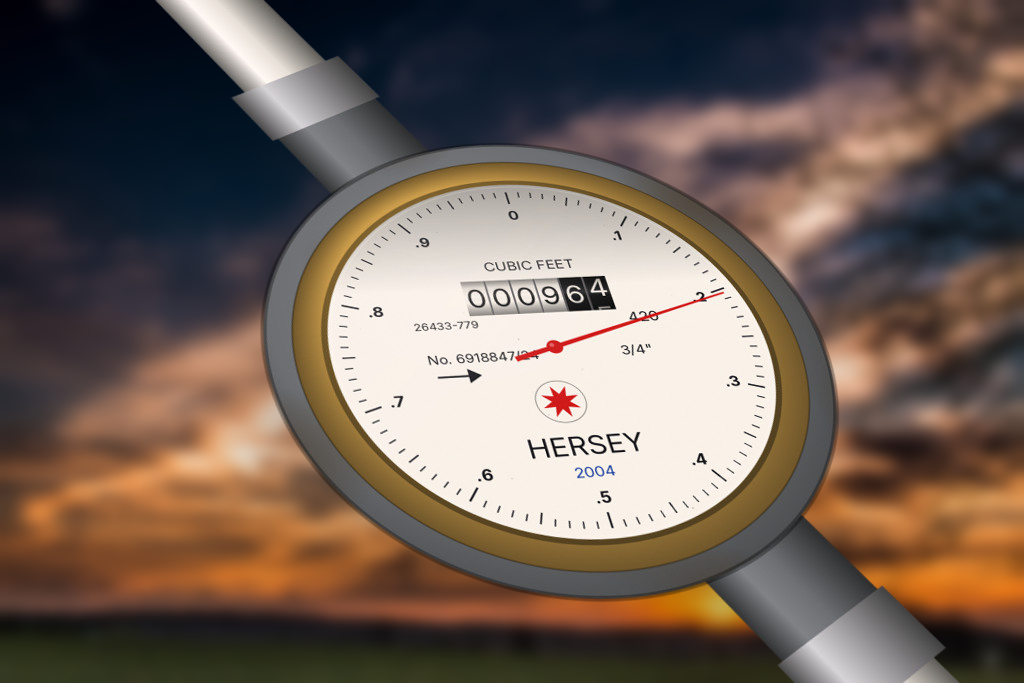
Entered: 964.20,ft³
